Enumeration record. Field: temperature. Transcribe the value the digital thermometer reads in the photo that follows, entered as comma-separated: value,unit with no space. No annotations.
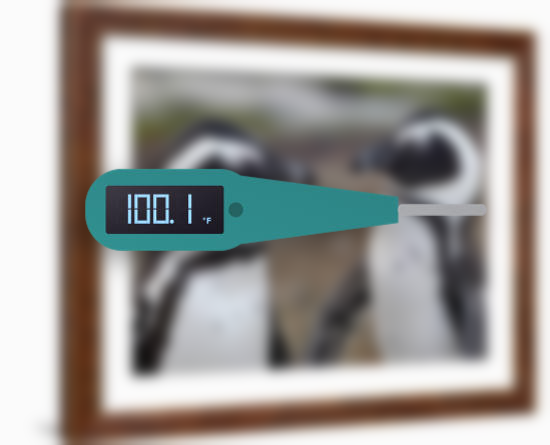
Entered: 100.1,°F
